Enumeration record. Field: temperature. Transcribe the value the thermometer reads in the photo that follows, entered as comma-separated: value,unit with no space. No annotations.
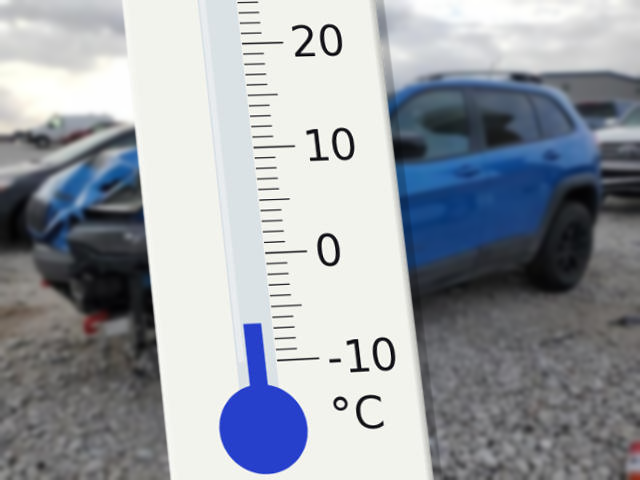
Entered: -6.5,°C
